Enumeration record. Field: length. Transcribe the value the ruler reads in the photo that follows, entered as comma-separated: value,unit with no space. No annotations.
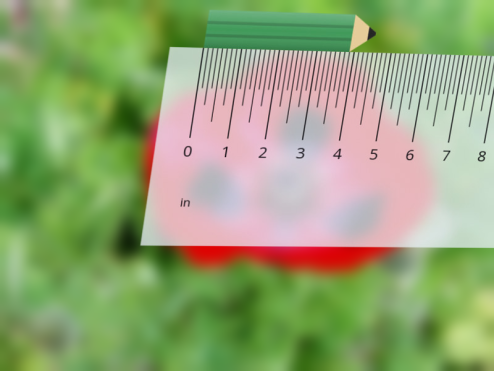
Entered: 4.5,in
